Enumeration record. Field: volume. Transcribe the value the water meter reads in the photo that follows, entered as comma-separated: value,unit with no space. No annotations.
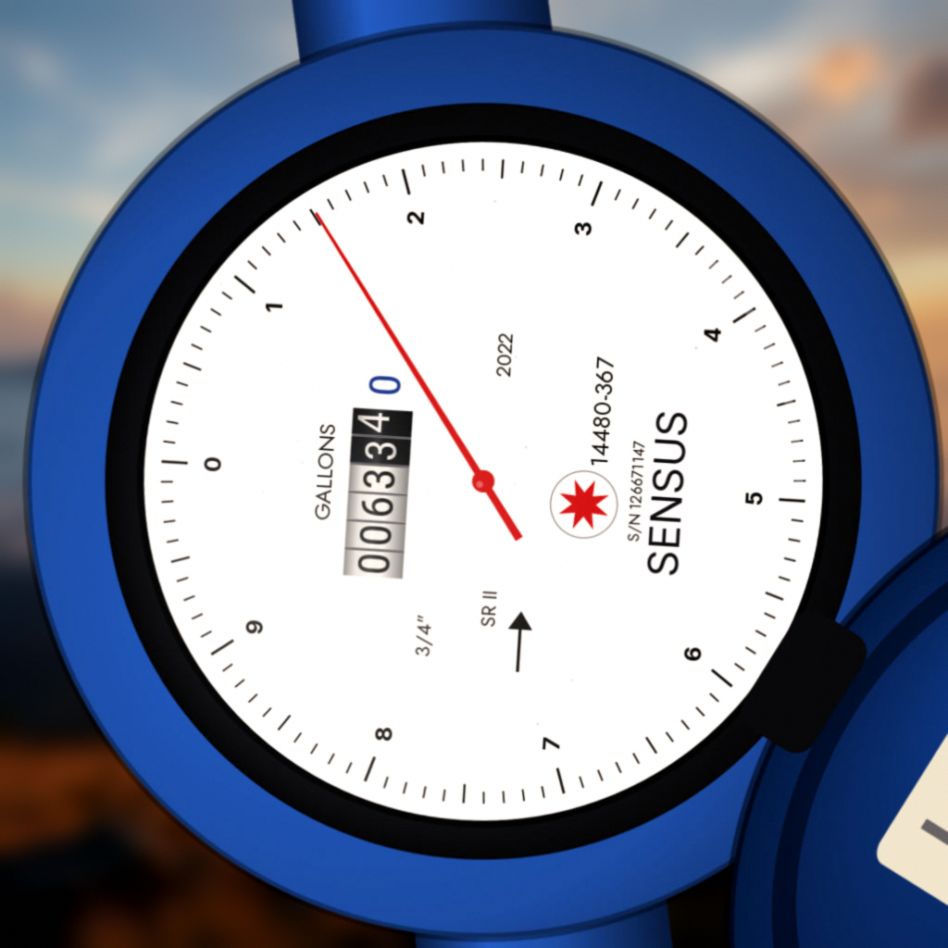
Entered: 63341.5,gal
